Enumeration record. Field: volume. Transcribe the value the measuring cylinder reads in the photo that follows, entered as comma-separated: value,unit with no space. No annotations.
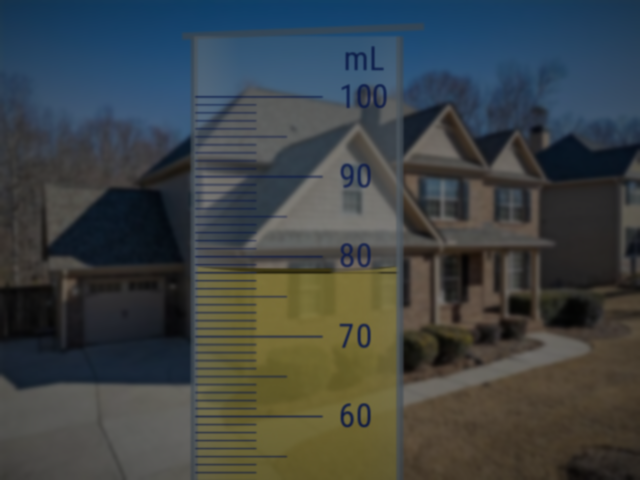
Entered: 78,mL
